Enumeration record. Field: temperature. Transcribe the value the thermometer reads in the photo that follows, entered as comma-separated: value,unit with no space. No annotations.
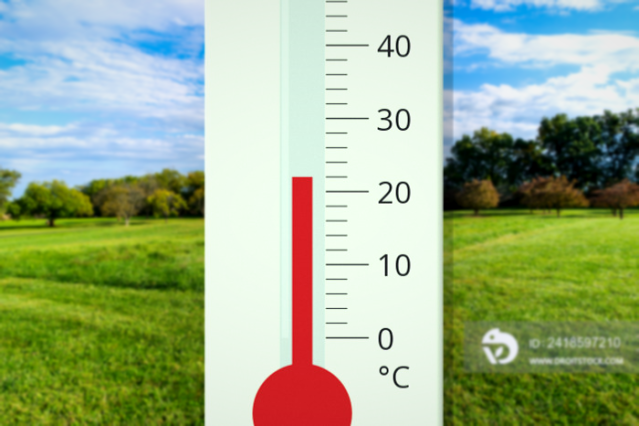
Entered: 22,°C
